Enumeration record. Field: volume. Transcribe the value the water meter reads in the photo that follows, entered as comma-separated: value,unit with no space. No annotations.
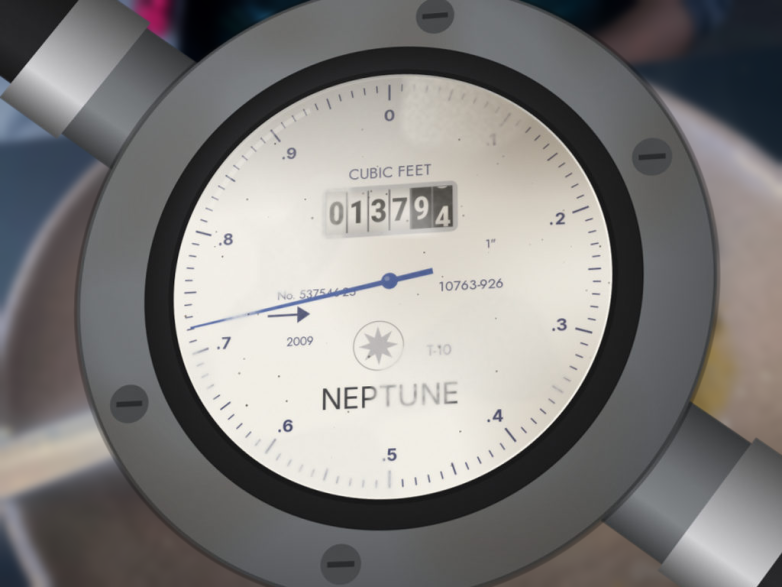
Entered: 13793.72,ft³
